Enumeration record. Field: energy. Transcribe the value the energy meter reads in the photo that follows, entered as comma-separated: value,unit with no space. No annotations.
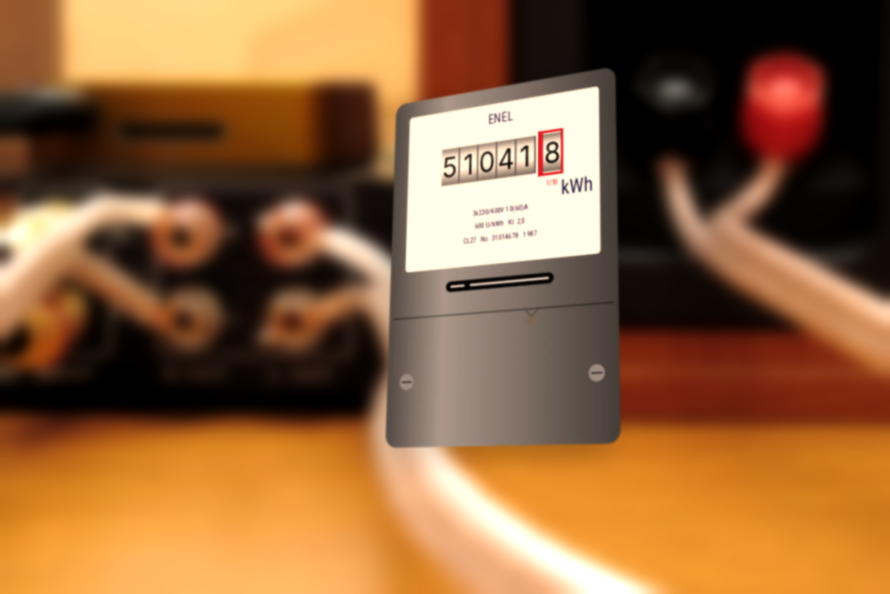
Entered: 51041.8,kWh
